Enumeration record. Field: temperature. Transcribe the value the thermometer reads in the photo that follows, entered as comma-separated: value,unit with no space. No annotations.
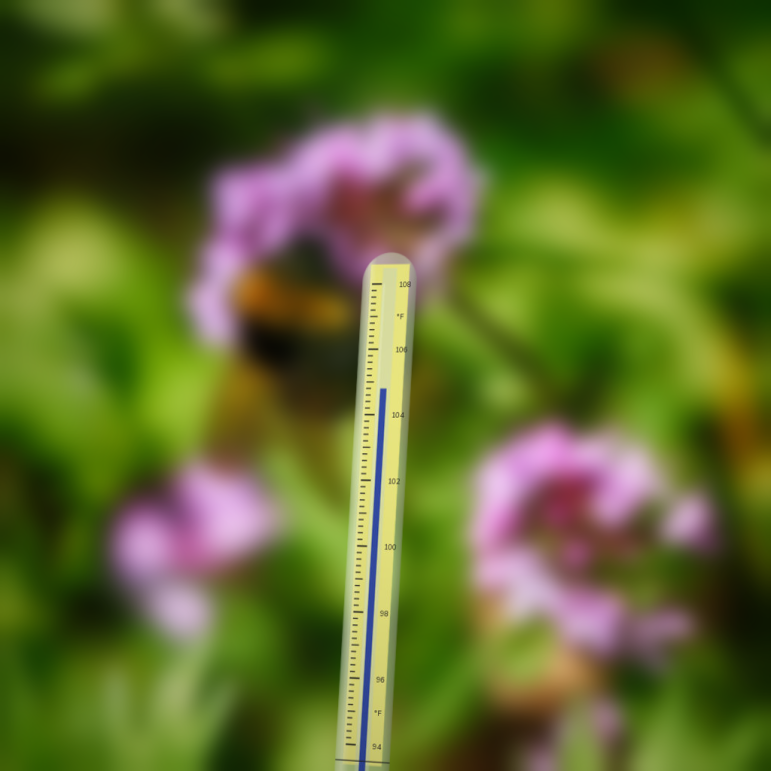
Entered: 104.8,°F
